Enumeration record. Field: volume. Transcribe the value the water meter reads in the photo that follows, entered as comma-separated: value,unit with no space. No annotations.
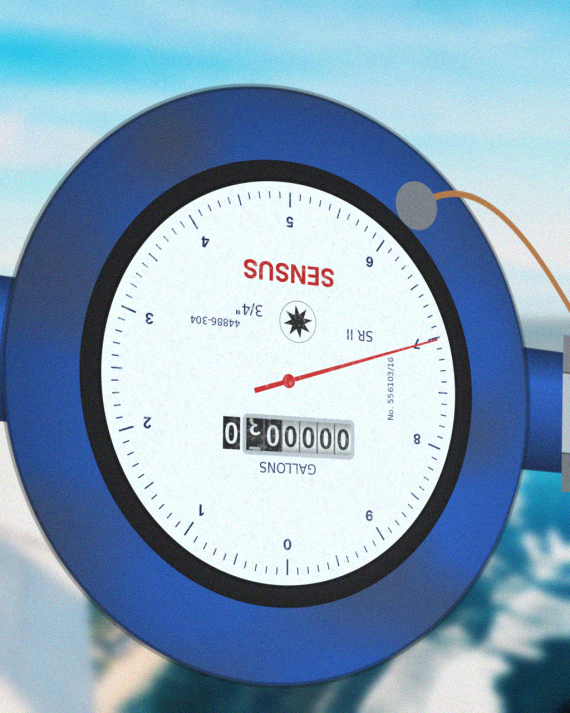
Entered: 27.0,gal
